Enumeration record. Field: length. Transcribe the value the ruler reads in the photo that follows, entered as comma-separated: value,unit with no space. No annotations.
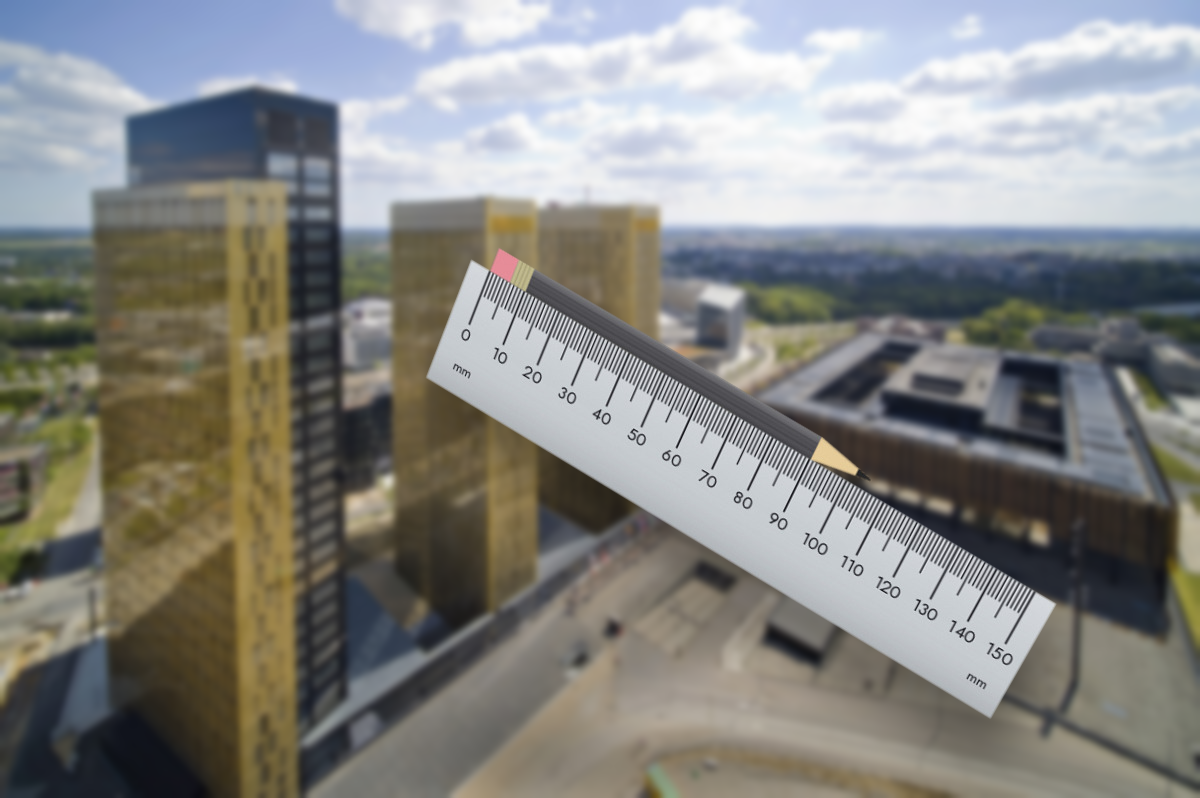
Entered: 105,mm
